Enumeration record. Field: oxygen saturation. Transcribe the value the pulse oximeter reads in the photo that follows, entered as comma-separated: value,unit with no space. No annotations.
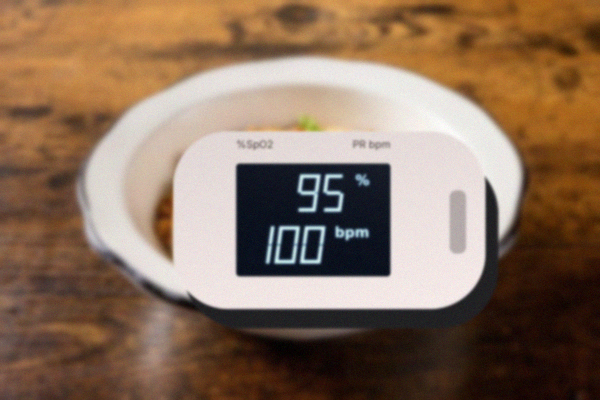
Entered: 95,%
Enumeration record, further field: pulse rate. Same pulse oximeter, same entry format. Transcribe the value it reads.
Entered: 100,bpm
